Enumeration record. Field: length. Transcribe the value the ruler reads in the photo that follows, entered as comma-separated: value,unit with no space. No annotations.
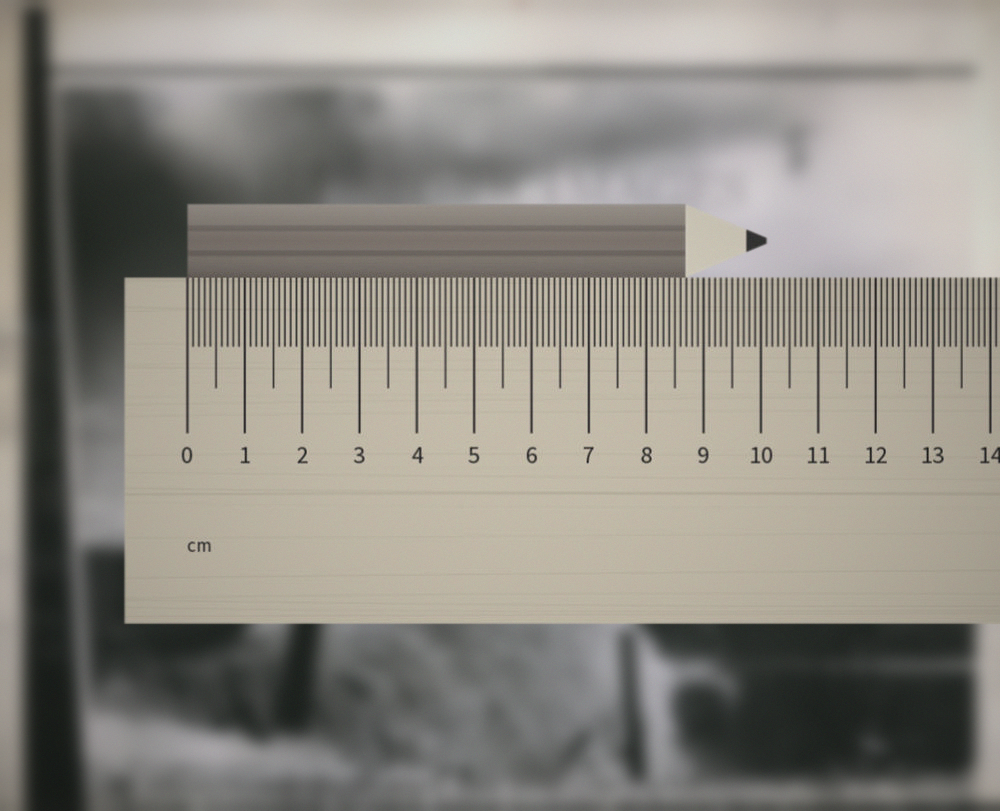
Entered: 10.1,cm
